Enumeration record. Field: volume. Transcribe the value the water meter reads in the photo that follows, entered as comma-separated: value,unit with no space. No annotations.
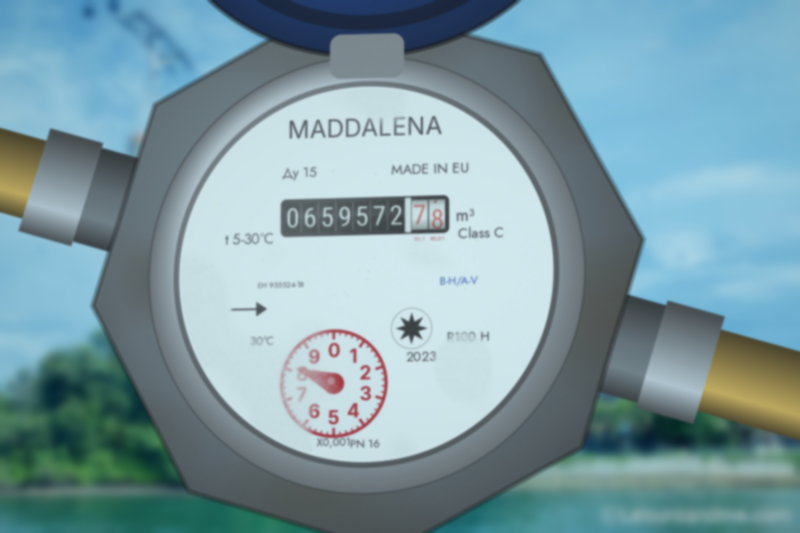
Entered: 659572.778,m³
